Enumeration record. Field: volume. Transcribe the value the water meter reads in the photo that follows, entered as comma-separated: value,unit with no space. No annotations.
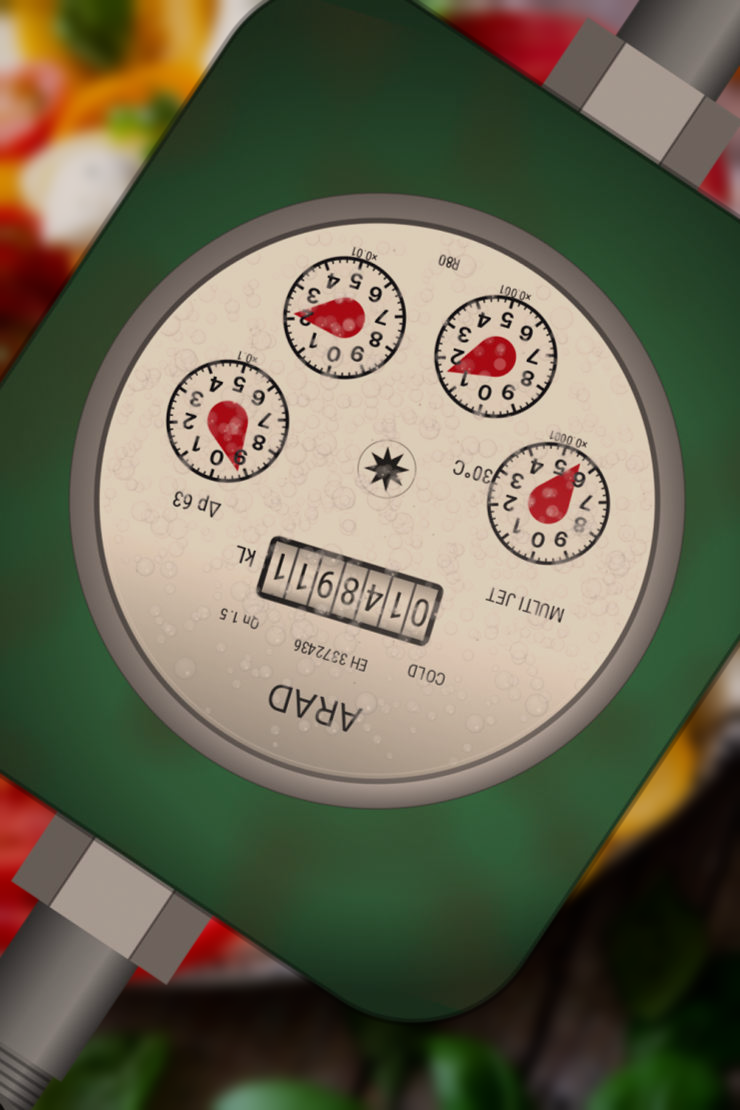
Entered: 148910.9215,kL
